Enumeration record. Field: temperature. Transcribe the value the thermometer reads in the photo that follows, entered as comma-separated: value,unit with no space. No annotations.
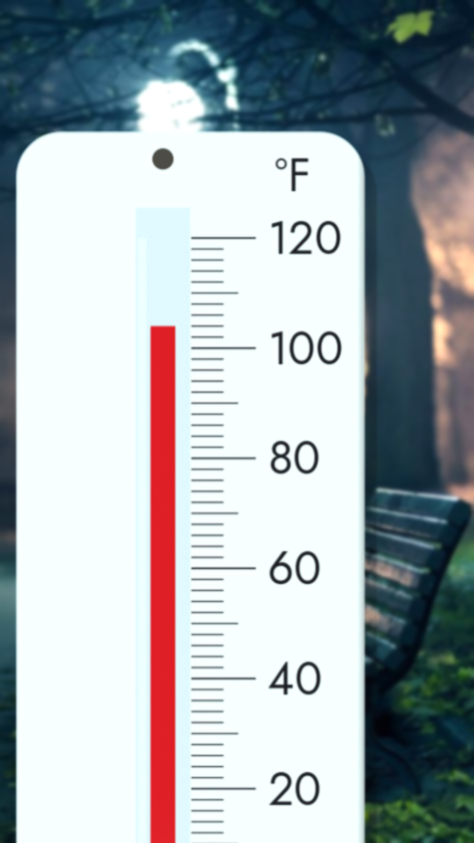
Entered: 104,°F
